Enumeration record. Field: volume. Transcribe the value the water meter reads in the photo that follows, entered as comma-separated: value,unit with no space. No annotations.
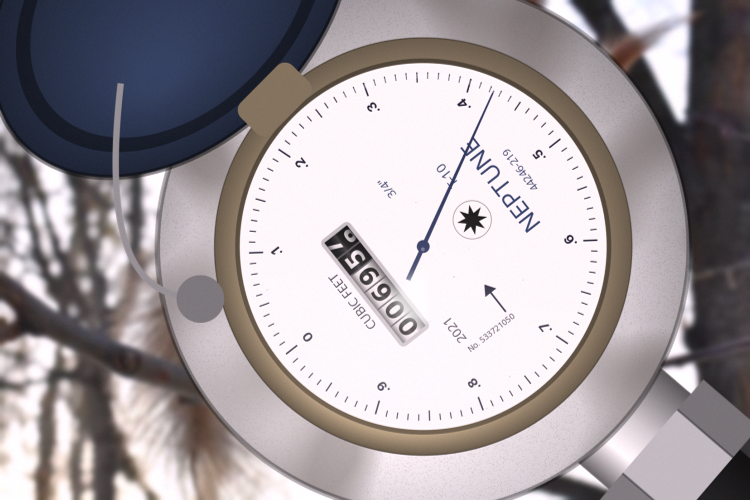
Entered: 6957.42,ft³
